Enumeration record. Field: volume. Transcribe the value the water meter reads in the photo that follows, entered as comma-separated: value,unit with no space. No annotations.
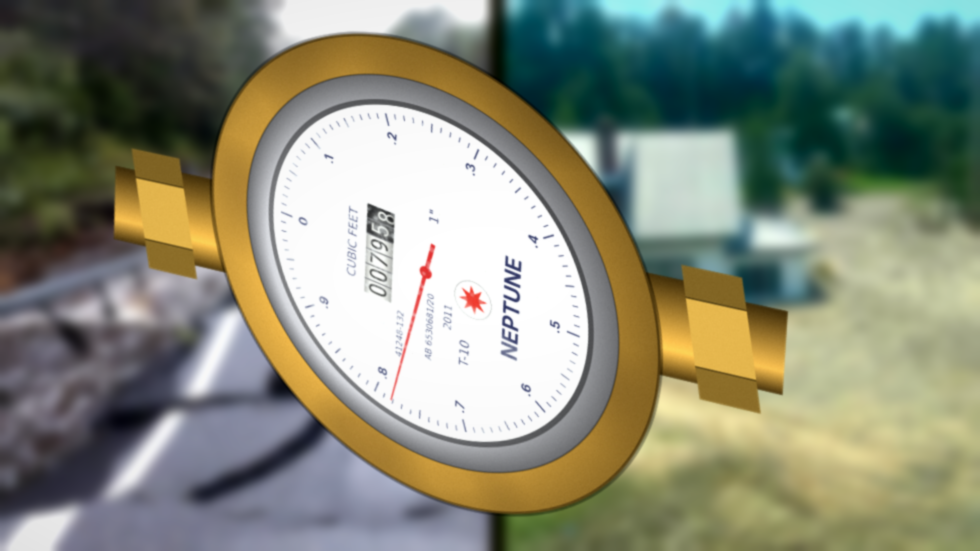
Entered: 7957.78,ft³
